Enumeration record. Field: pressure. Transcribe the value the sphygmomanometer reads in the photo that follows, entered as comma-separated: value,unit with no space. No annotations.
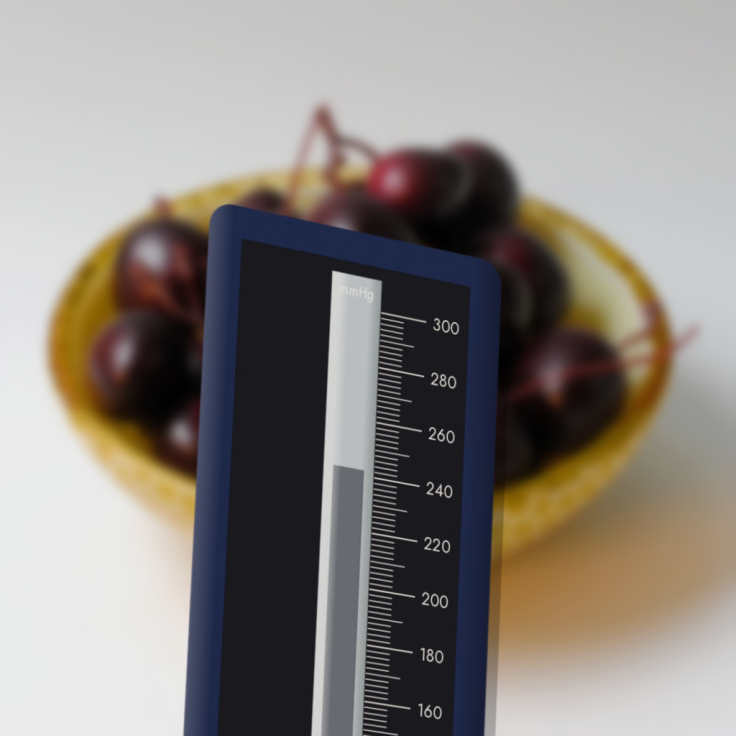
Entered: 242,mmHg
